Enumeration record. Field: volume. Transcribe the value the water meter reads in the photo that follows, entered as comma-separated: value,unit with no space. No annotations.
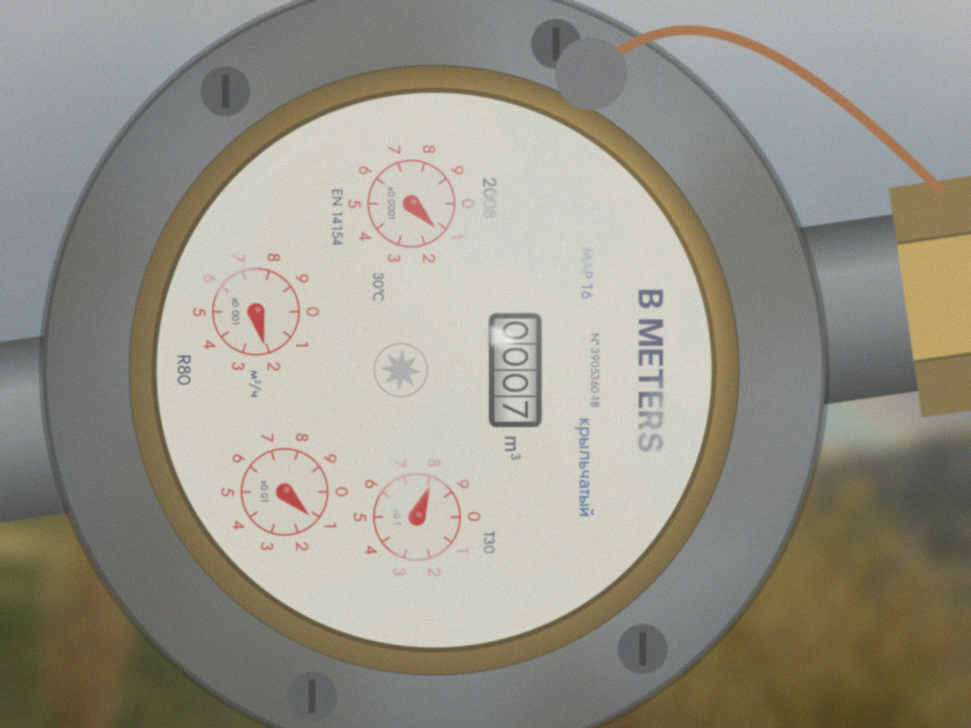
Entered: 7.8121,m³
